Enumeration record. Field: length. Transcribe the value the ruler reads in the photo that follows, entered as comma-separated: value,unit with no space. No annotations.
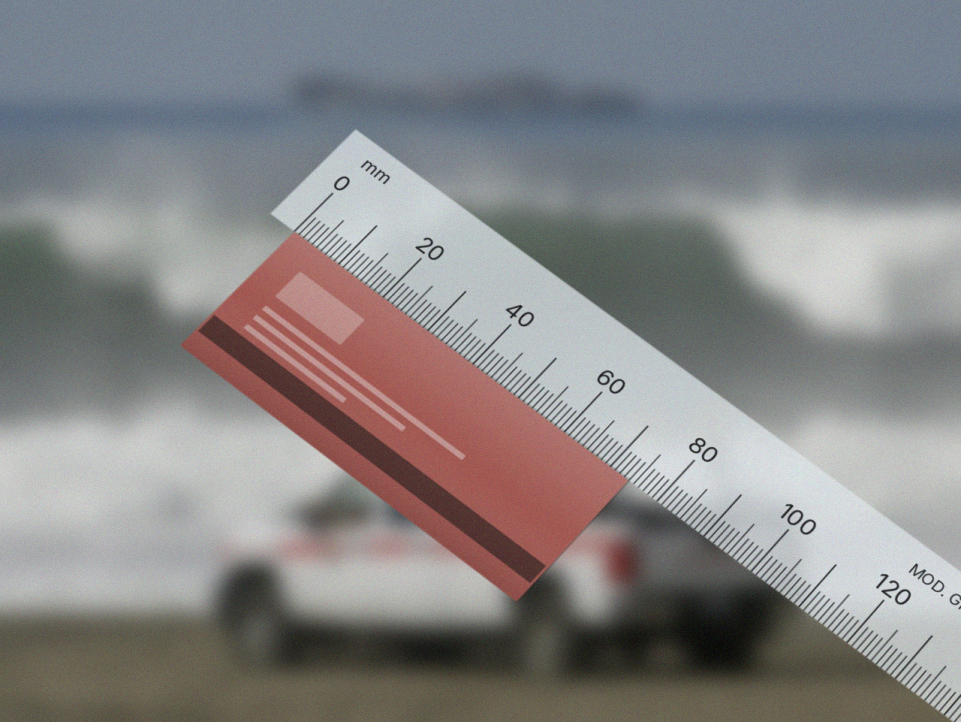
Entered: 74,mm
